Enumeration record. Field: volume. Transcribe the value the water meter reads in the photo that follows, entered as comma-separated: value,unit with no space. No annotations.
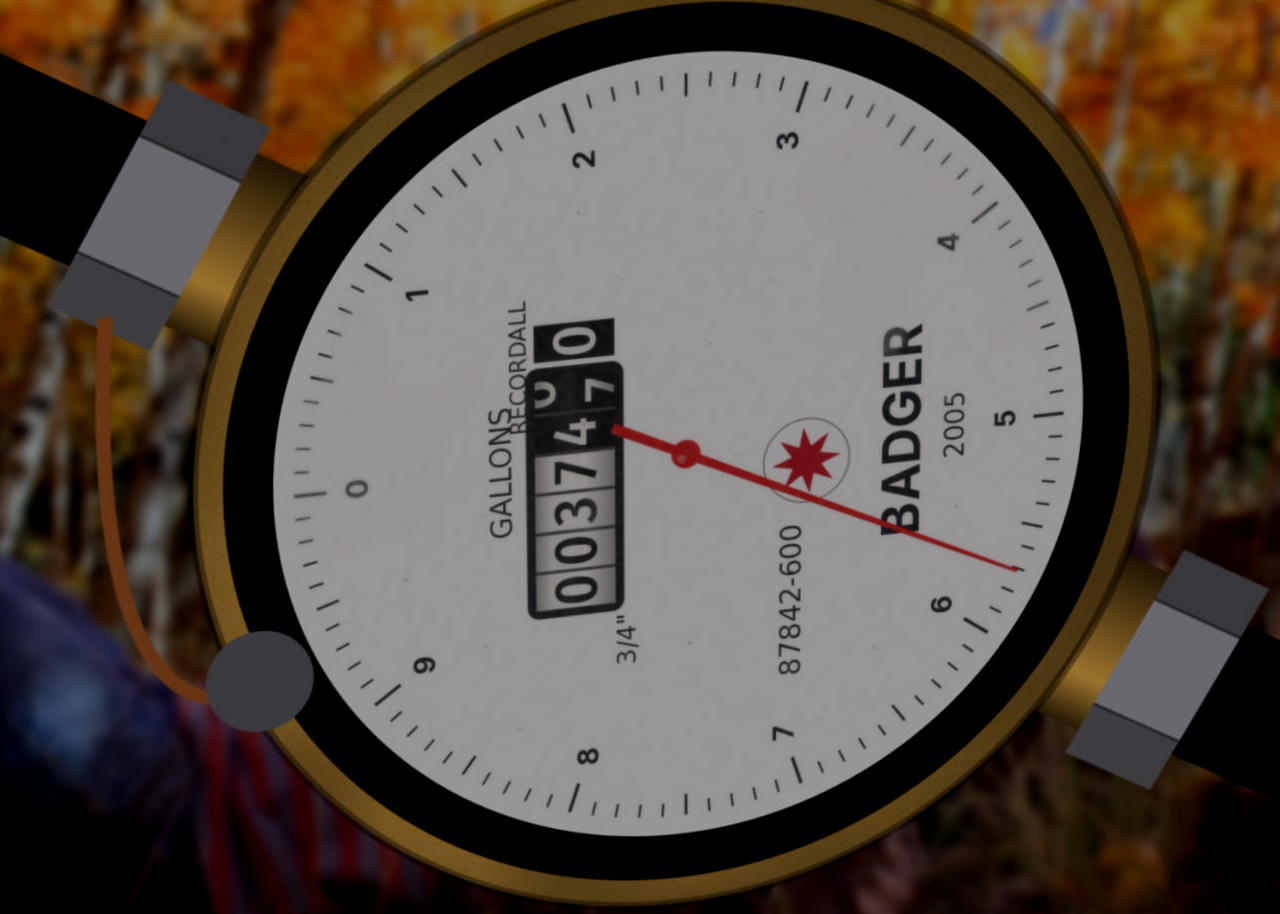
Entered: 37465.7,gal
